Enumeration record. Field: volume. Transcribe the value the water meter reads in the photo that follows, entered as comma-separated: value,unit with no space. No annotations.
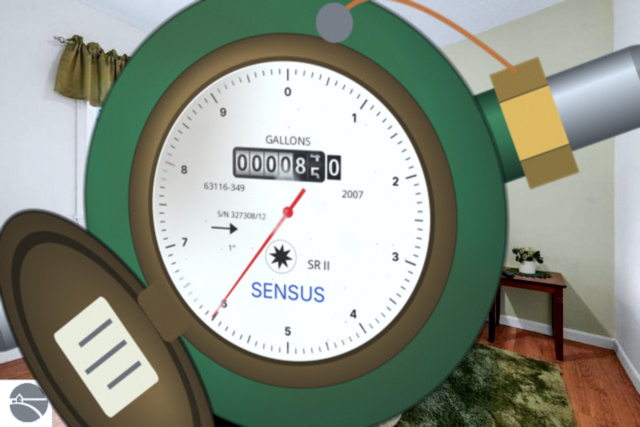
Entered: 846.0,gal
